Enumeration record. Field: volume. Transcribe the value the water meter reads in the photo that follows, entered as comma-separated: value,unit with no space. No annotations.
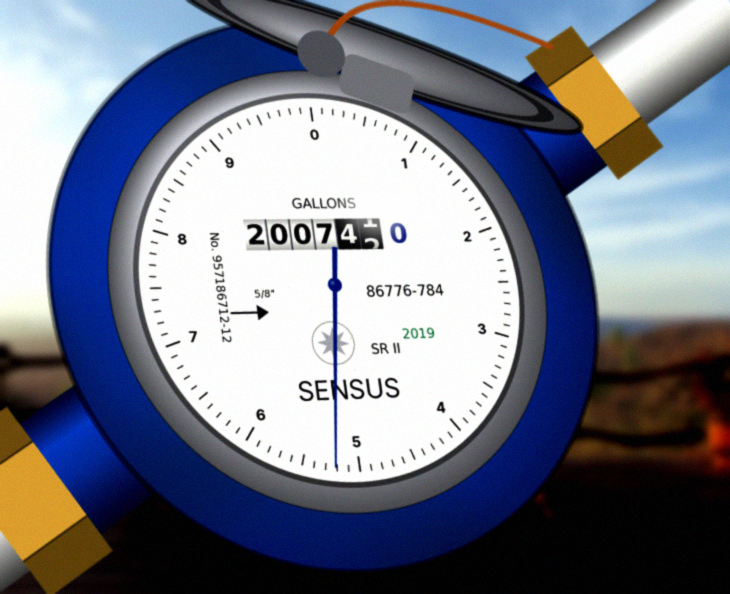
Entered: 2007415.2,gal
